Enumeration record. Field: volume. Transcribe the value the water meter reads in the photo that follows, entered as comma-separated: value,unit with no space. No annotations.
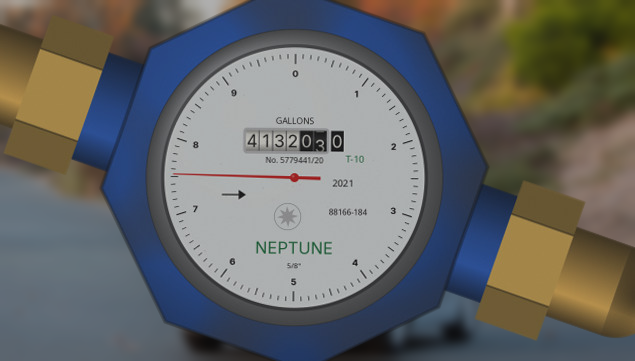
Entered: 4132027.5,gal
